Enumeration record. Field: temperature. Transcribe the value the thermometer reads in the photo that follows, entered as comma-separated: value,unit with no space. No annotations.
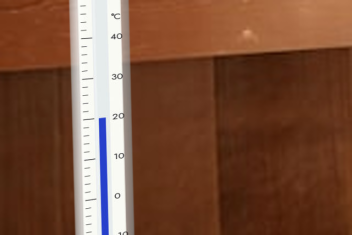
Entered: 20,°C
